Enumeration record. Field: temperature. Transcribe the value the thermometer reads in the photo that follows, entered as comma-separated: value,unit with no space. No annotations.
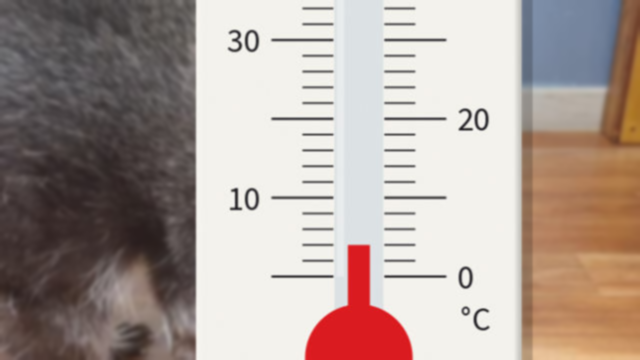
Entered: 4,°C
